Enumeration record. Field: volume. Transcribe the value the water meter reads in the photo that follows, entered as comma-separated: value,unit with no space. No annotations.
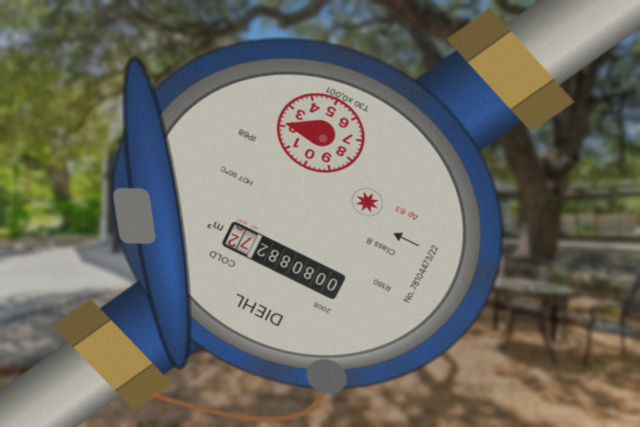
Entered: 80882.722,m³
